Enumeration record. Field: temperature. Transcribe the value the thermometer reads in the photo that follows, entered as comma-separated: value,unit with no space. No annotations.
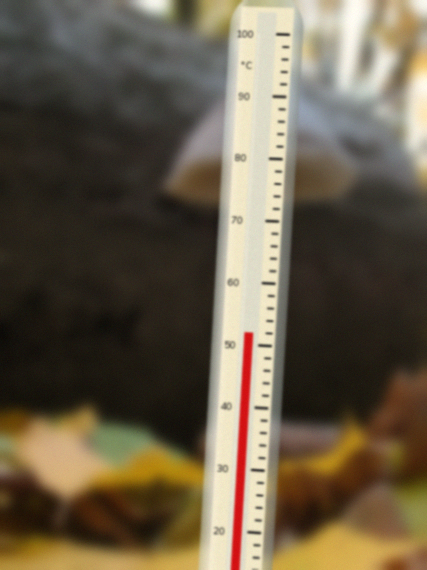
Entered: 52,°C
